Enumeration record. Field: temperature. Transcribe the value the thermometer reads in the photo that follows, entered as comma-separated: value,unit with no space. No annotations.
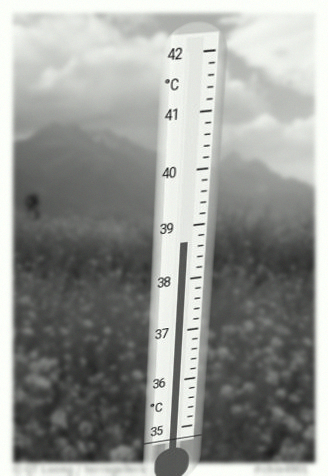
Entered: 38.7,°C
